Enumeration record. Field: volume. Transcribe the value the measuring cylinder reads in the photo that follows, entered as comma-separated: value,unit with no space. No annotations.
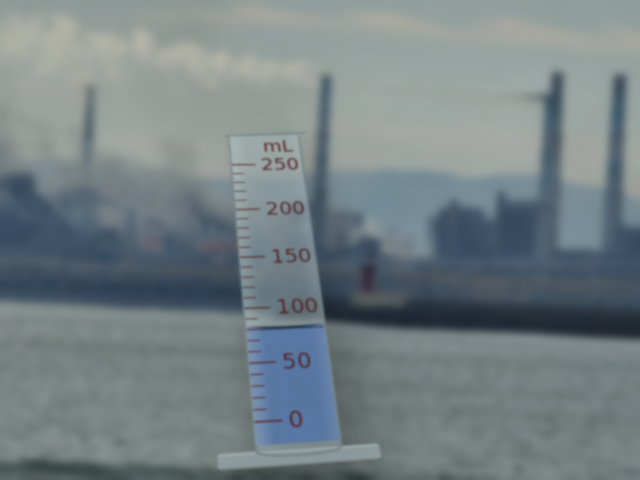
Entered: 80,mL
